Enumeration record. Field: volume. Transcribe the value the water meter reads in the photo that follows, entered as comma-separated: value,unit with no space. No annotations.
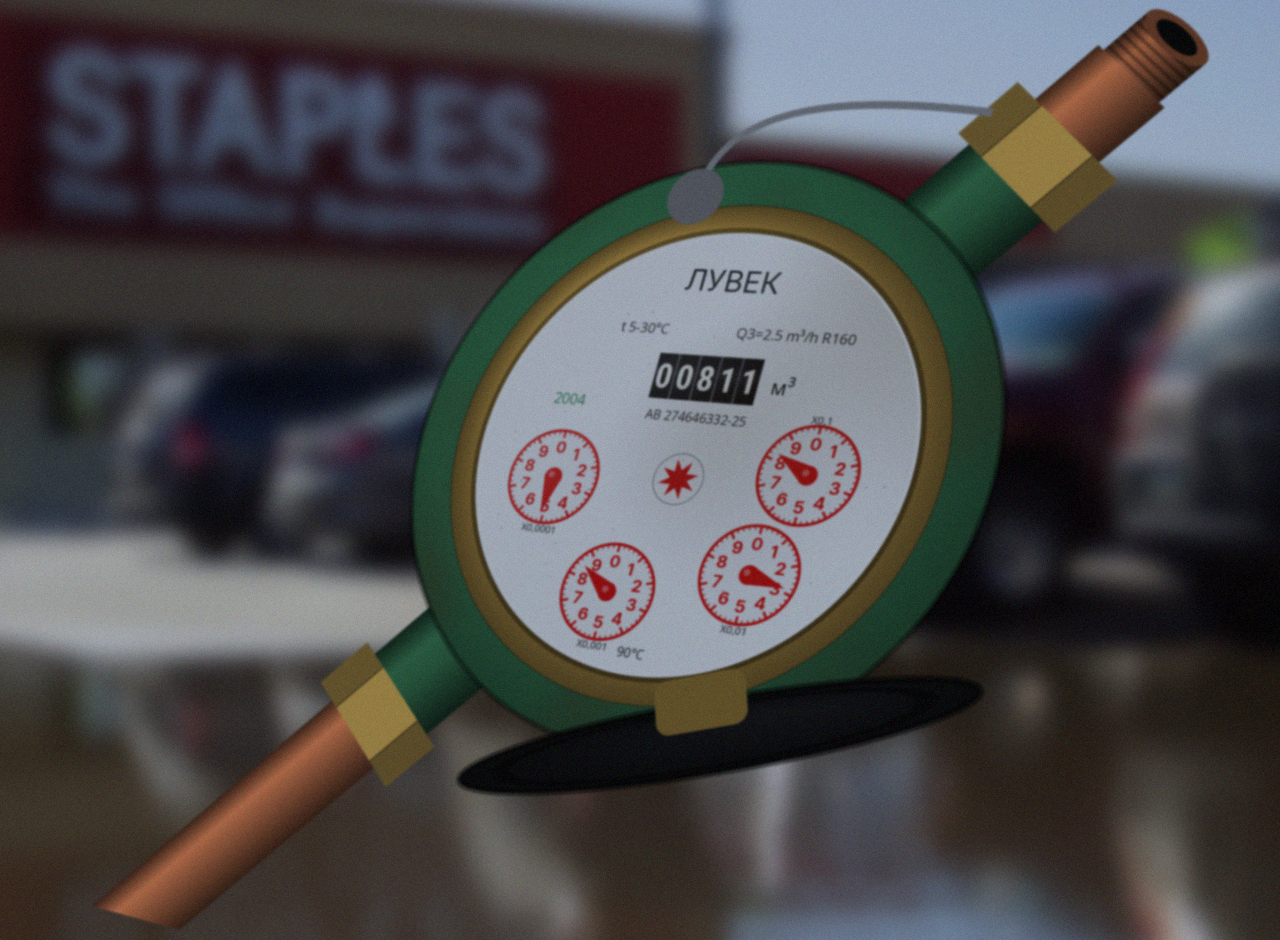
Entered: 811.8285,m³
